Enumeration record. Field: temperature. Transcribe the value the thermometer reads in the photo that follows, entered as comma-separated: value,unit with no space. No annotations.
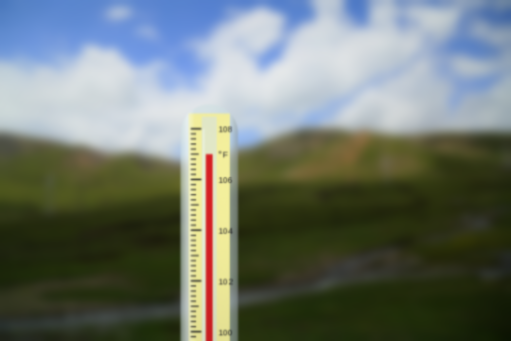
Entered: 107,°F
